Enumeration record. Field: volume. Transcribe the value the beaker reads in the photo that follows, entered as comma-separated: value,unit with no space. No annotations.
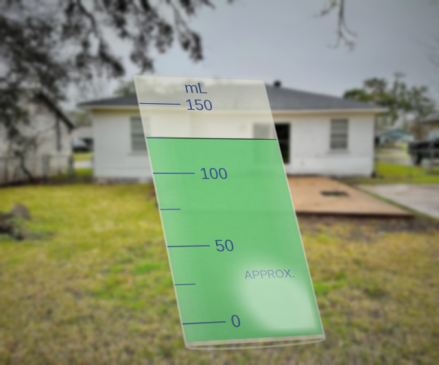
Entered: 125,mL
